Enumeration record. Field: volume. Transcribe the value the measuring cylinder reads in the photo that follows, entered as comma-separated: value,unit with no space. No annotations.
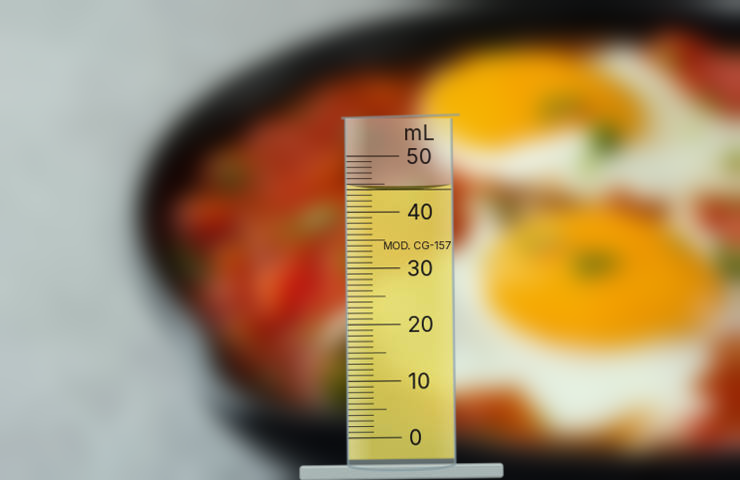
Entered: 44,mL
